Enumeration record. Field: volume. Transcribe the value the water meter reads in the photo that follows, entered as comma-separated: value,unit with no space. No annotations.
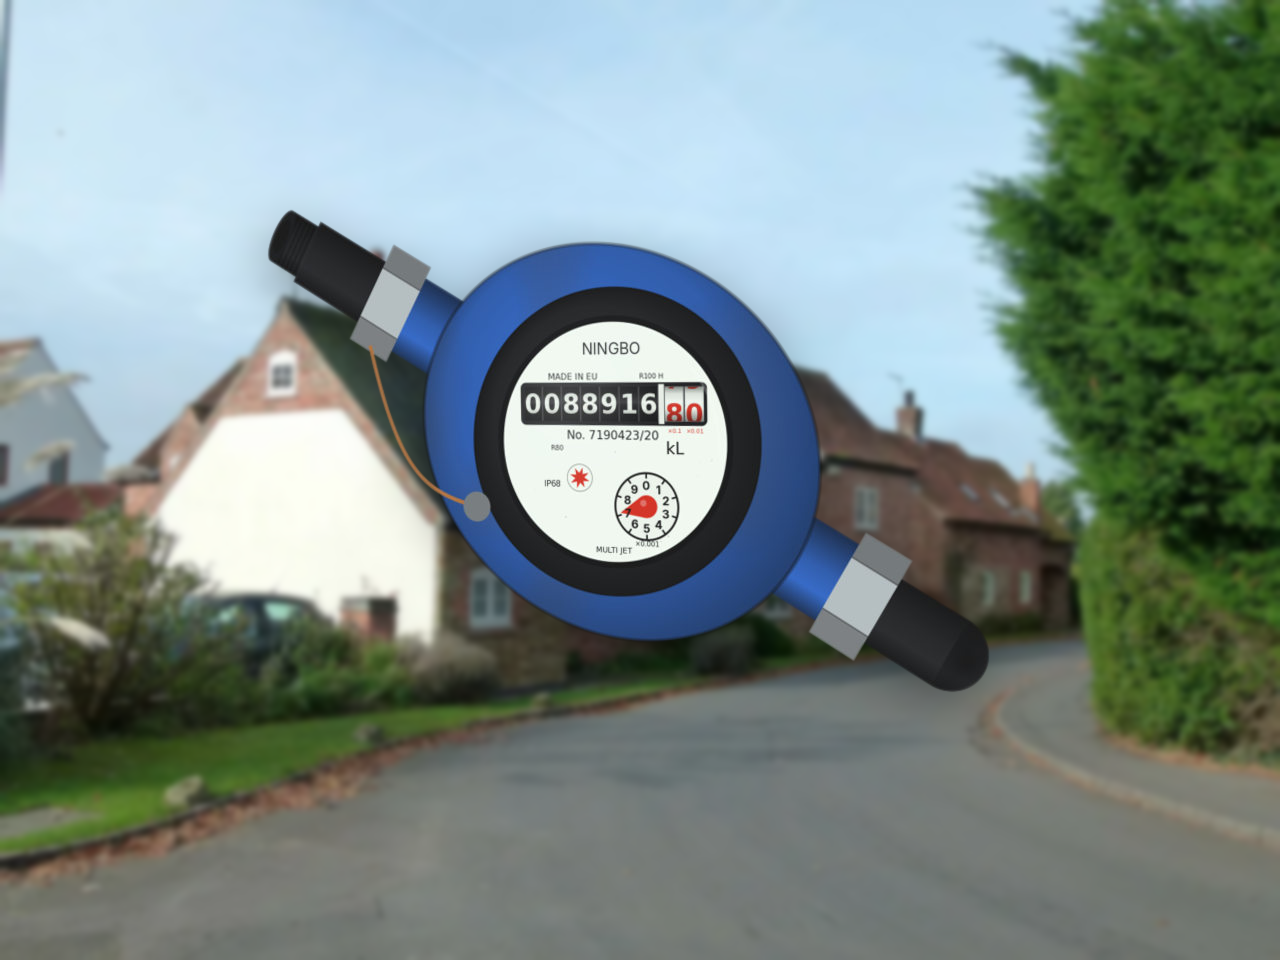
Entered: 88916.797,kL
